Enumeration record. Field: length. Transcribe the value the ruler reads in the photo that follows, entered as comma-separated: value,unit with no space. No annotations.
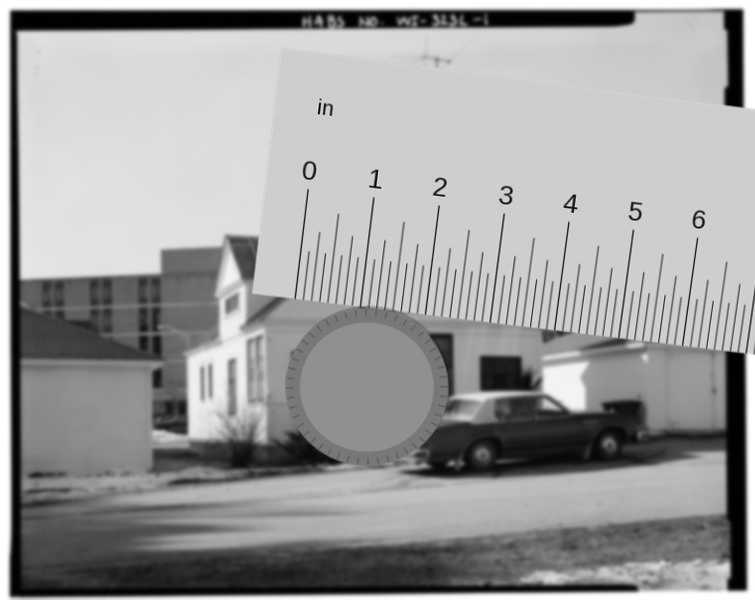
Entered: 2.5,in
